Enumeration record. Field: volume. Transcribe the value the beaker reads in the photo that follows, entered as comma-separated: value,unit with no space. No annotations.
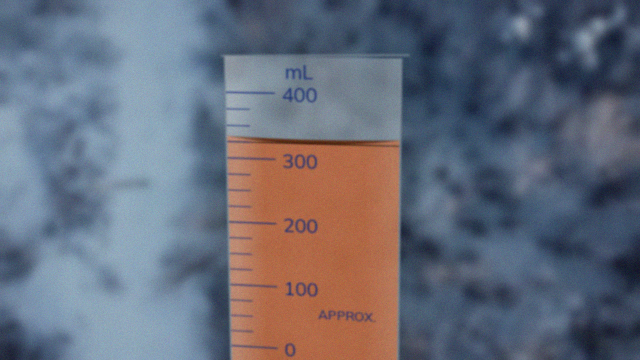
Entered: 325,mL
